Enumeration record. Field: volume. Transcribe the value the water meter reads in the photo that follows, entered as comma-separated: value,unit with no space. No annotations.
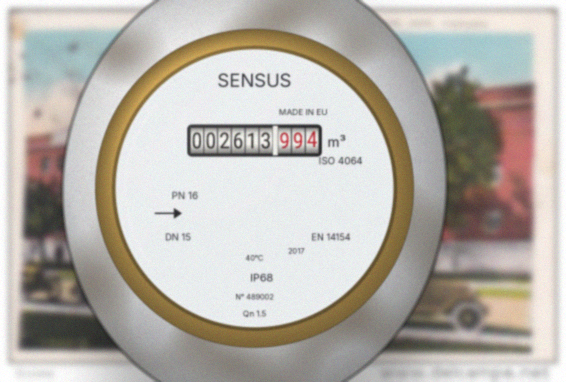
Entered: 2613.994,m³
